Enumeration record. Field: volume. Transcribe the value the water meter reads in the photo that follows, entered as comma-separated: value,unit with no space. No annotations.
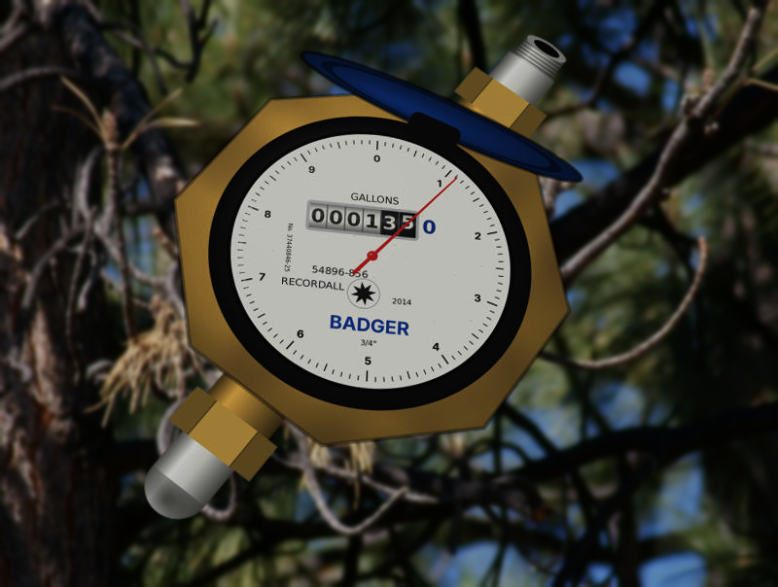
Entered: 1351.1,gal
